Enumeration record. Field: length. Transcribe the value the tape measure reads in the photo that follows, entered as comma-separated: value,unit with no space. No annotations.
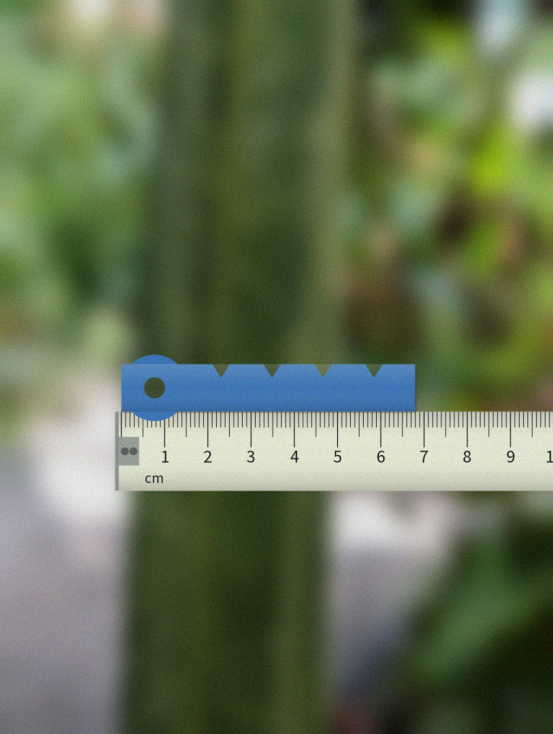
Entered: 6.8,cm
